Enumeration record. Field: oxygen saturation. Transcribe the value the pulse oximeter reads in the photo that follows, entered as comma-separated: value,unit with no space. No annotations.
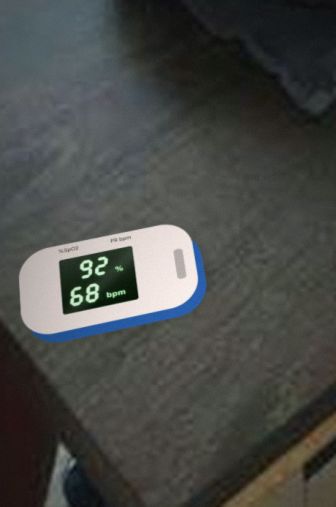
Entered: 92,%
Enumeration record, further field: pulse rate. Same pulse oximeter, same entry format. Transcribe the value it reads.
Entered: 68,bpm
